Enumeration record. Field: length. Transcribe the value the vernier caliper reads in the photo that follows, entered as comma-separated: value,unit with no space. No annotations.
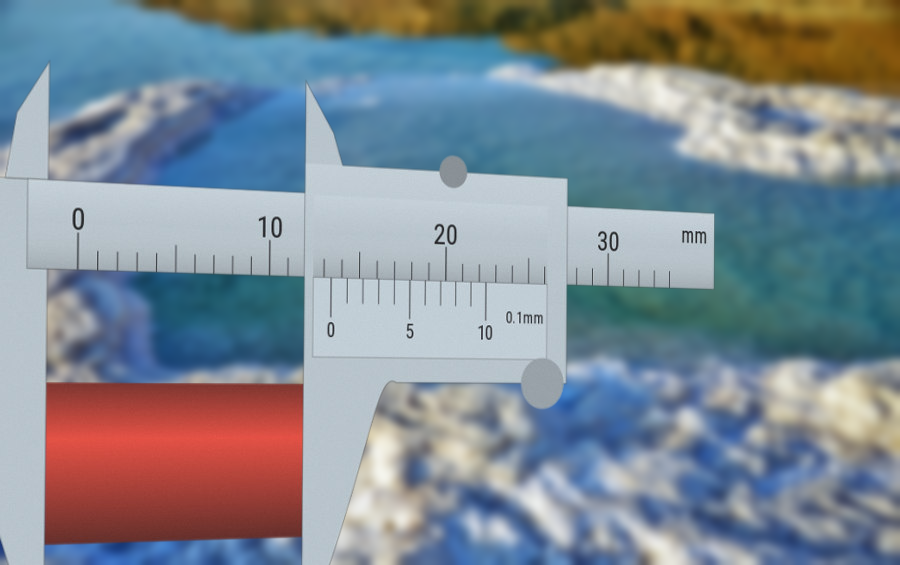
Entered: 13.4,mm
